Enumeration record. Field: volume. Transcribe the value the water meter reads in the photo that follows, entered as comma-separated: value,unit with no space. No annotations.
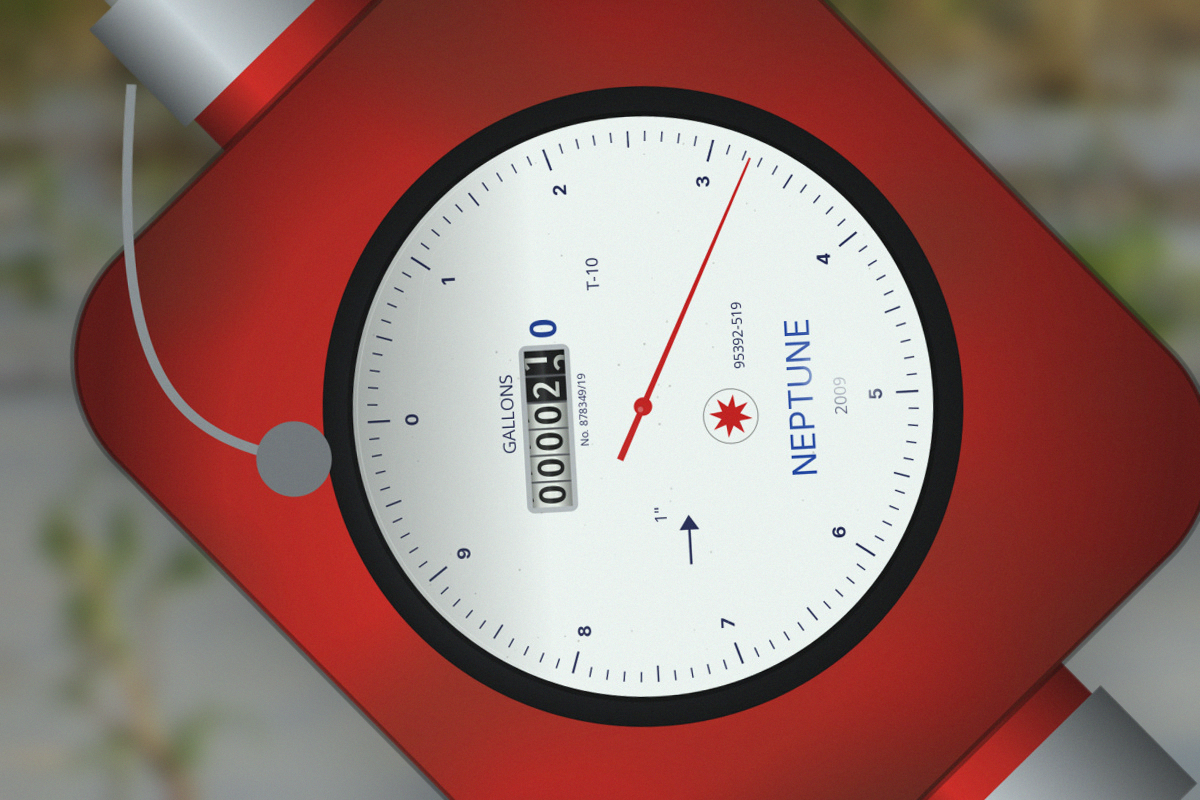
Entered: 213.2,gal
